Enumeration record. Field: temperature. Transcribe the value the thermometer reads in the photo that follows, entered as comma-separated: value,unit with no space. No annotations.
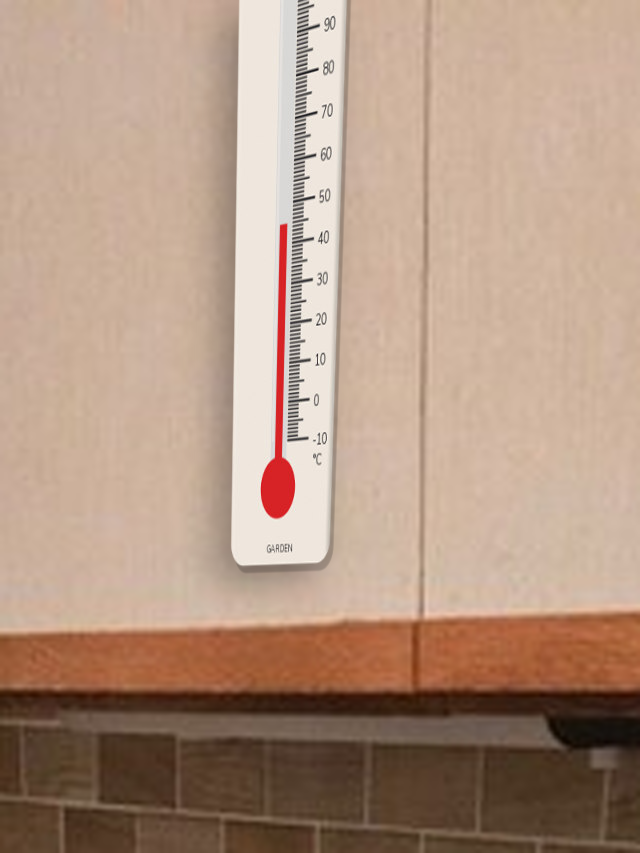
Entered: 45,°C
